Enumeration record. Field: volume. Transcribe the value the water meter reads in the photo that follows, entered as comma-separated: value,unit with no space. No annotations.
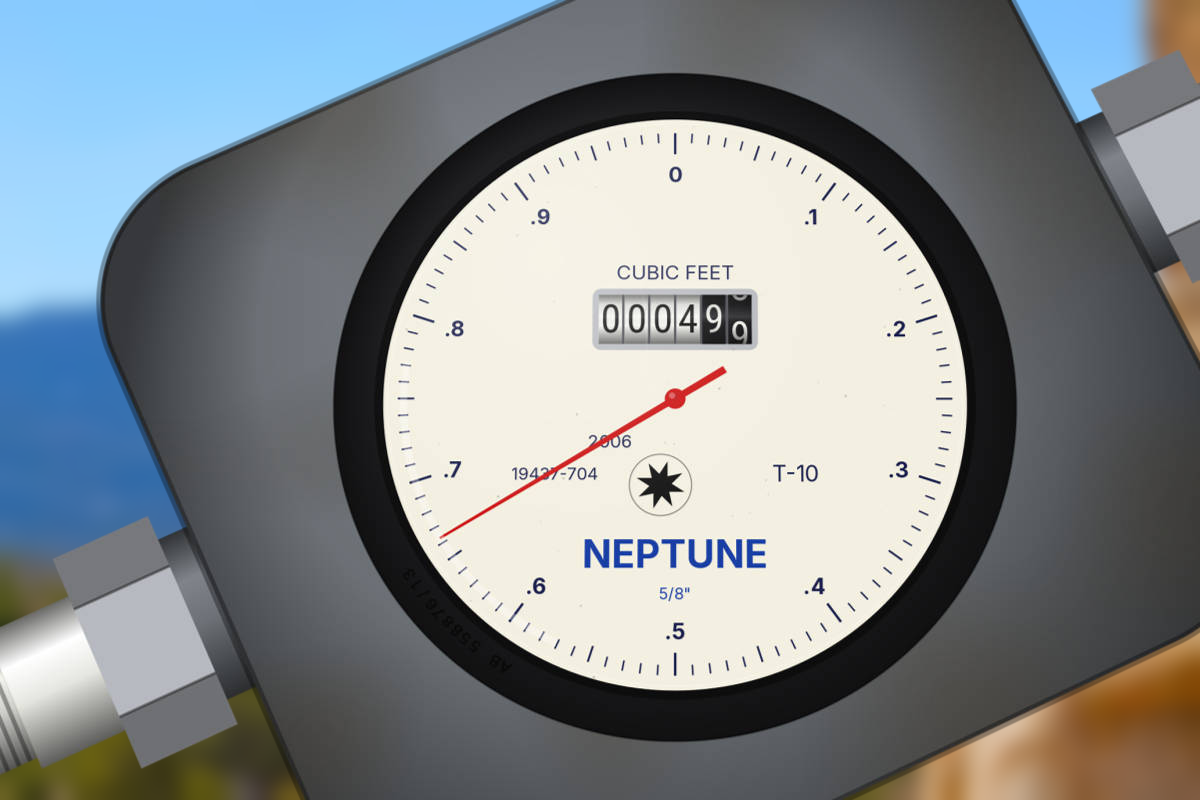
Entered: 498.66,ft³
